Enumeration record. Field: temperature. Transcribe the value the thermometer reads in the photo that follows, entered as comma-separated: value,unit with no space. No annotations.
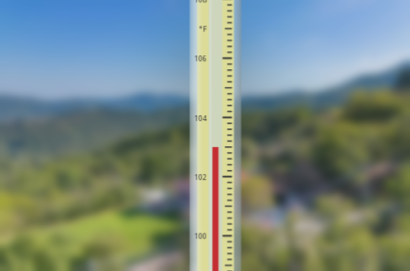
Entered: 103,°F
